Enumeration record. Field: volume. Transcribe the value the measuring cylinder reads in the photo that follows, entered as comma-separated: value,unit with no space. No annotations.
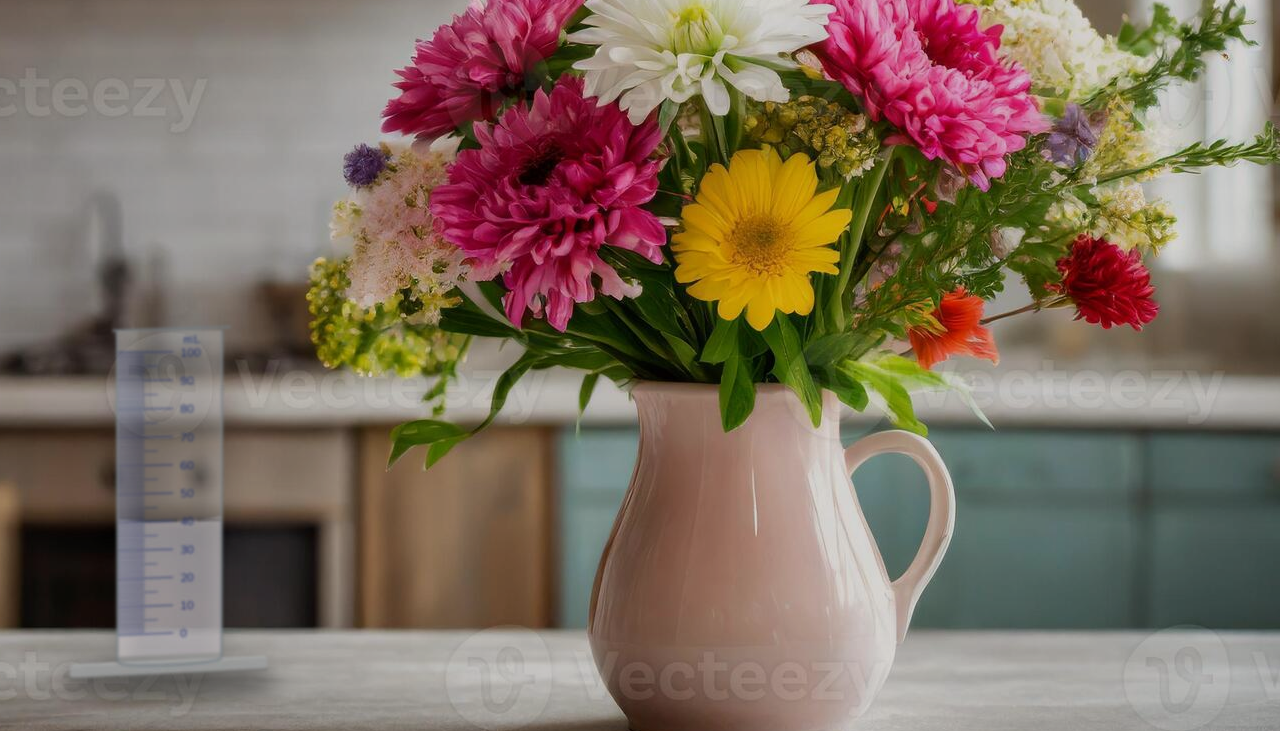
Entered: 40,mL
